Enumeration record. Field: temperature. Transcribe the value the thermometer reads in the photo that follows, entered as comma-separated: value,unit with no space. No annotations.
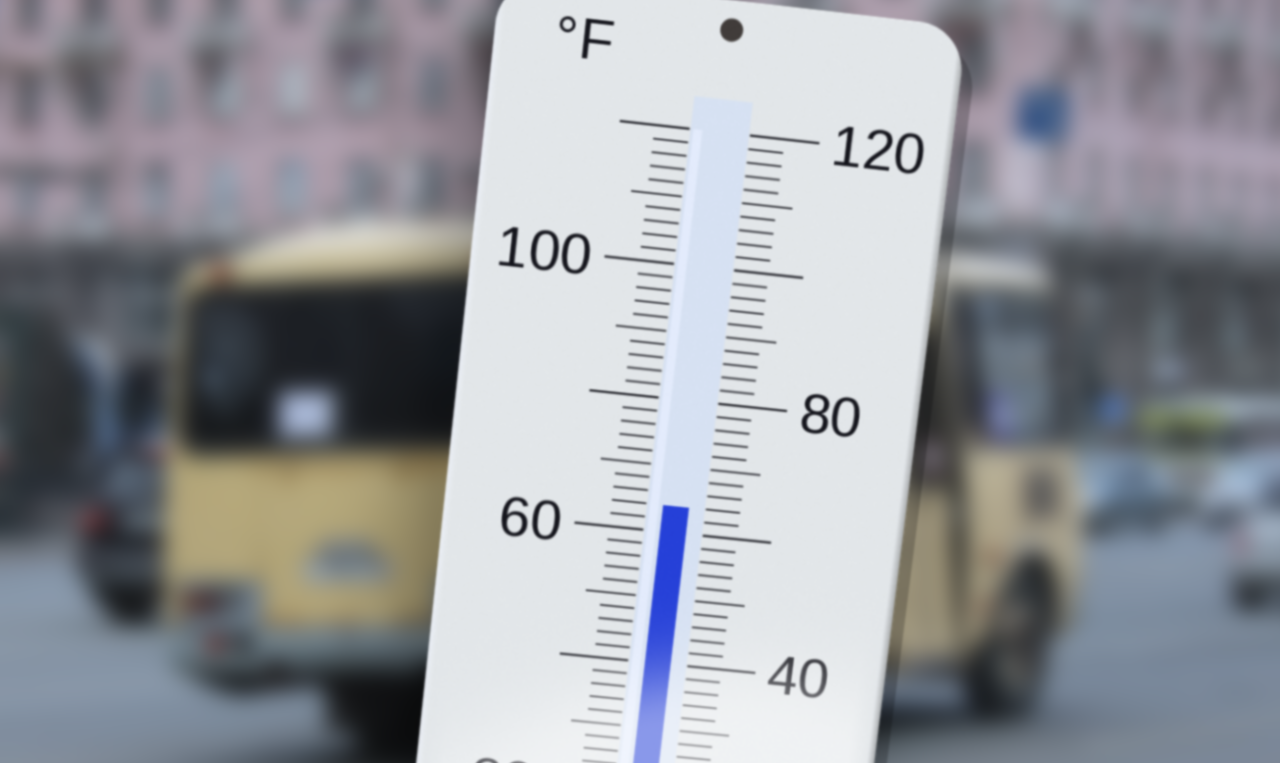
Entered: 64,°F
